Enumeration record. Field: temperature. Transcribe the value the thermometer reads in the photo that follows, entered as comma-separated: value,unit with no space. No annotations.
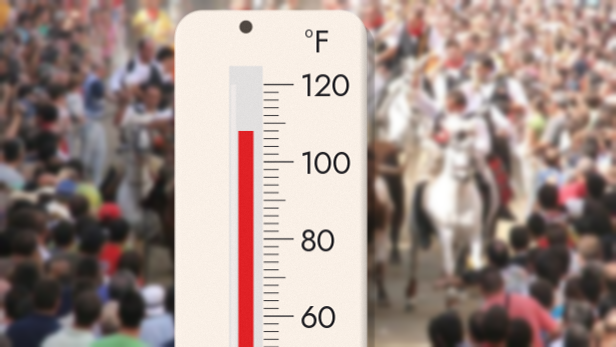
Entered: 108,°F
